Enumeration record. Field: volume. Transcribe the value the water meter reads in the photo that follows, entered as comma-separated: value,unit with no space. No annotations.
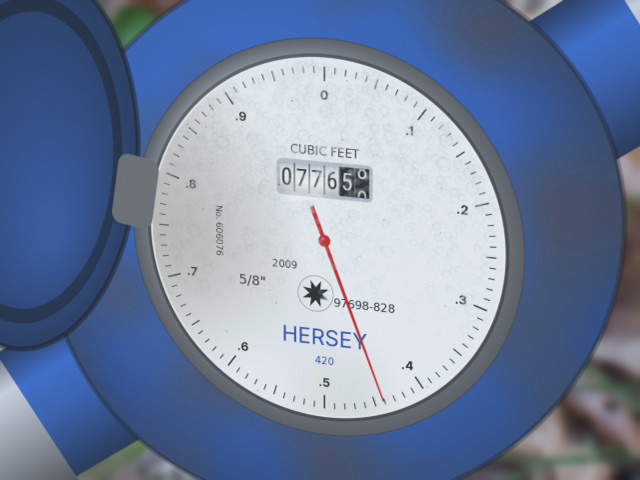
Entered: 77658.44,ft³
